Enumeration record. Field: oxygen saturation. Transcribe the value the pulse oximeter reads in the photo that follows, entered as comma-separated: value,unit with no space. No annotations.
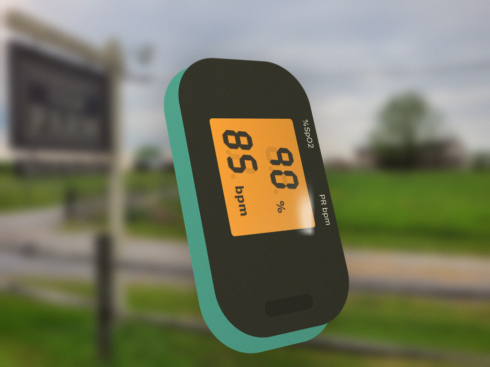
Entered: 90,%
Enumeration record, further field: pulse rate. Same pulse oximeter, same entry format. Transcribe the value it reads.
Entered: 85,bpm
